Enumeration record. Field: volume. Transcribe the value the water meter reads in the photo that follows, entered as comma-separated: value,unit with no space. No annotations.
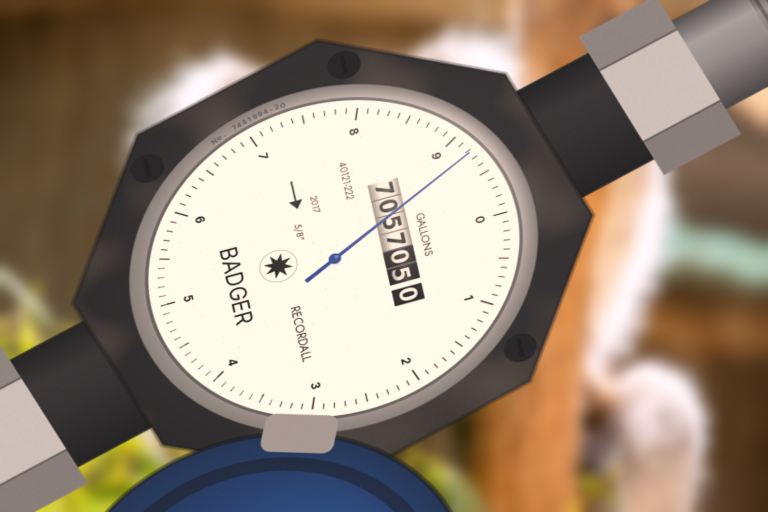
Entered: 7057049.2,gal
